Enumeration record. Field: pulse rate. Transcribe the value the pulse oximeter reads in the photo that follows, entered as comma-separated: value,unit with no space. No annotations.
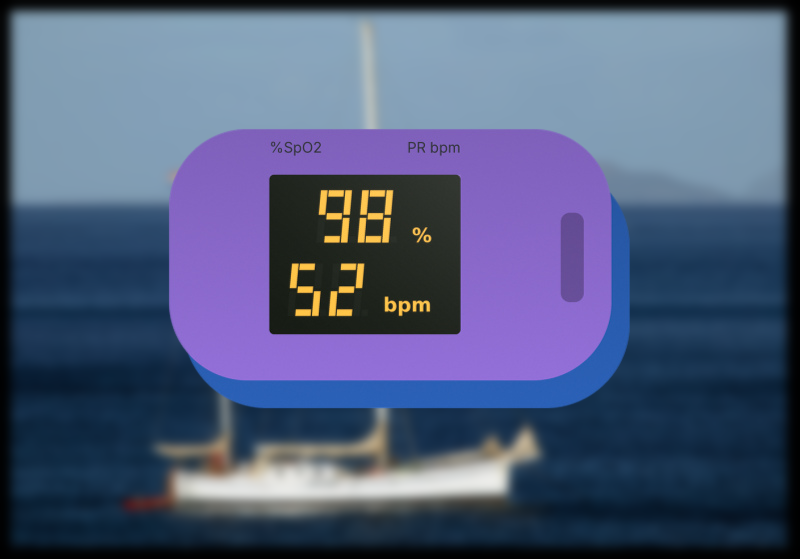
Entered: 52,bpm
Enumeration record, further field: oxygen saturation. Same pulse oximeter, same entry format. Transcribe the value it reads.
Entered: 98,%
